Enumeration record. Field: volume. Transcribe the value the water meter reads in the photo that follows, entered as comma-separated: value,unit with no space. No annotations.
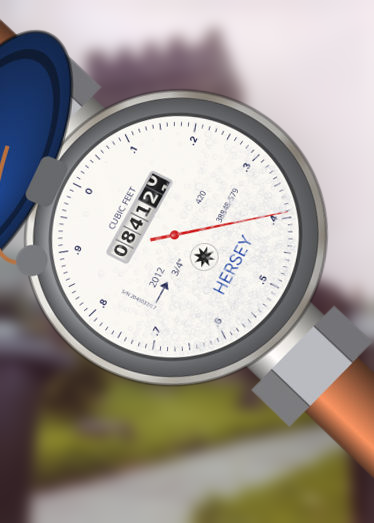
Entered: 84120.39,ft³
